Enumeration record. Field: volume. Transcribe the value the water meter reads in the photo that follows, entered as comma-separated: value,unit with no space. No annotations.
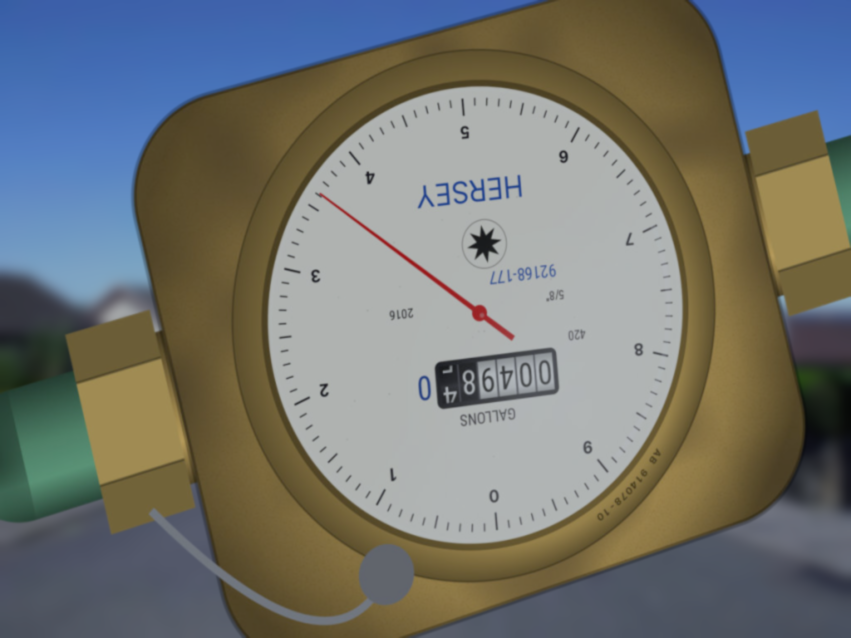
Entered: 49843.6,gal
